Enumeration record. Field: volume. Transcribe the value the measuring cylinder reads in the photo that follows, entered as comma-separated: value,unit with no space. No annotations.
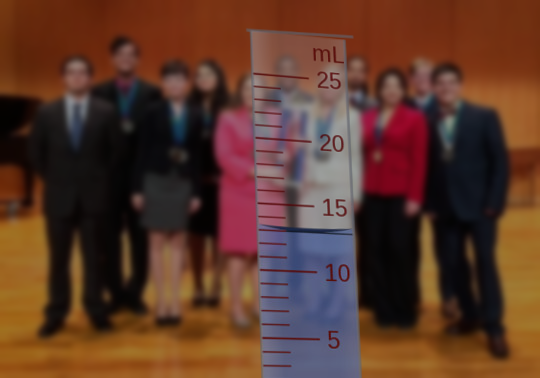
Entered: 13,mL
